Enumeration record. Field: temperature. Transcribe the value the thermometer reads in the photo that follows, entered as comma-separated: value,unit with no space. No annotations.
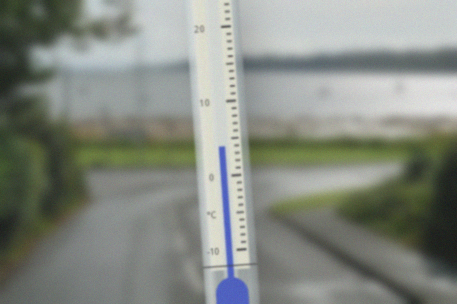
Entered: 4,°C
